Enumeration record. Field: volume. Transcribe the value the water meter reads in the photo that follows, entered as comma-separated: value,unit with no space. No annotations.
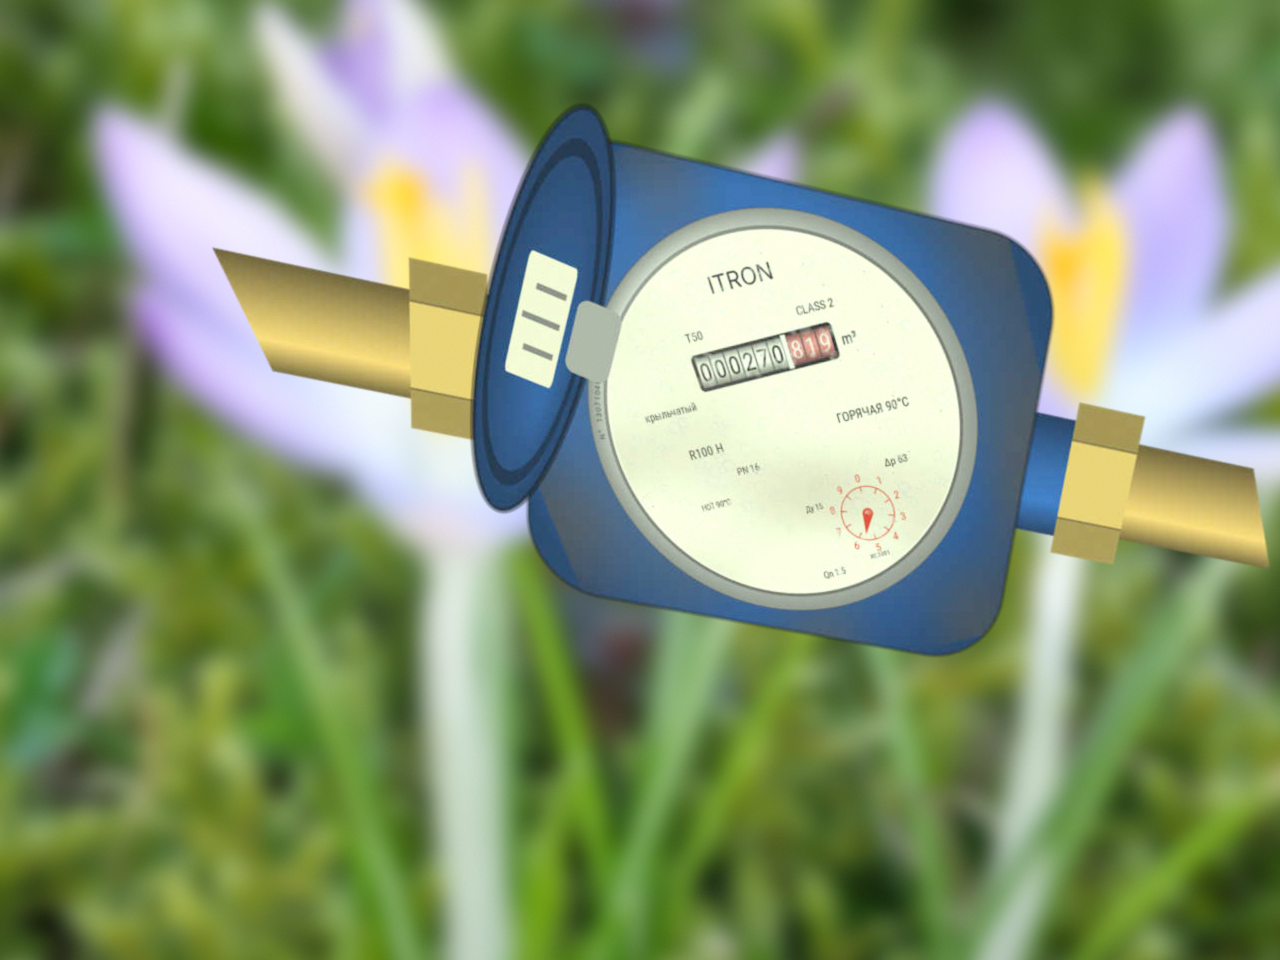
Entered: 270.8195,m³
